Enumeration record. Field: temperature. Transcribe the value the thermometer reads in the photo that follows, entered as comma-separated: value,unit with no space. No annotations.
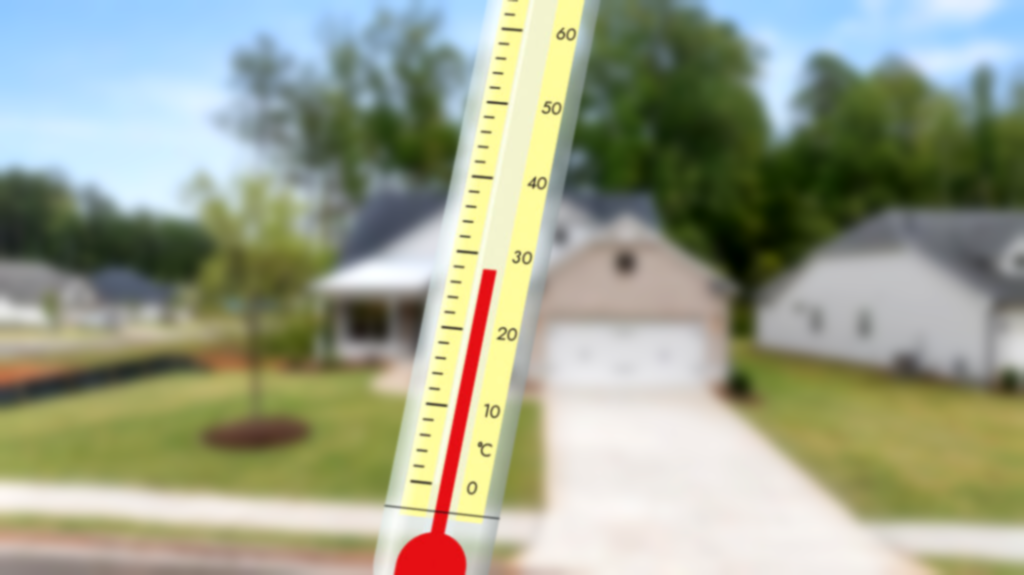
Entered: 28,°C
